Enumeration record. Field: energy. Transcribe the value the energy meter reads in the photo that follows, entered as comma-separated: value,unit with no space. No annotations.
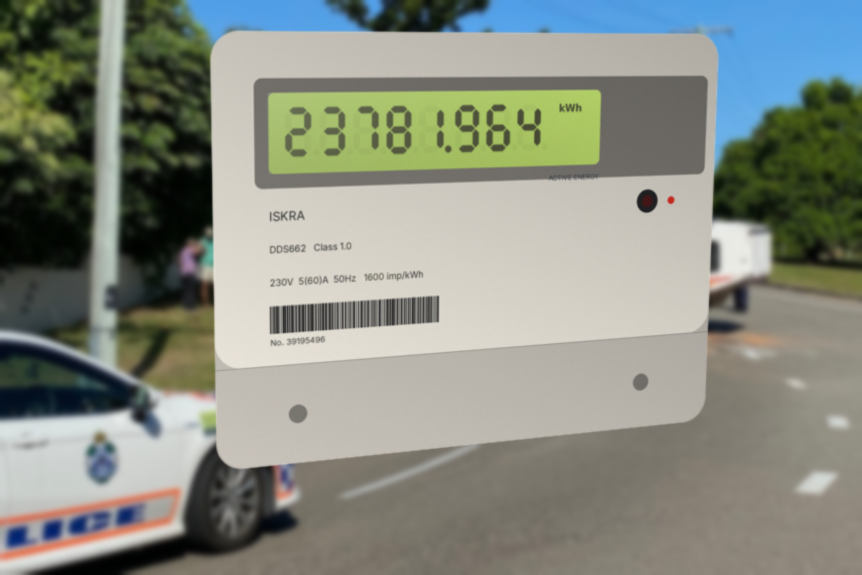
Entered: 23781.964,kWh
